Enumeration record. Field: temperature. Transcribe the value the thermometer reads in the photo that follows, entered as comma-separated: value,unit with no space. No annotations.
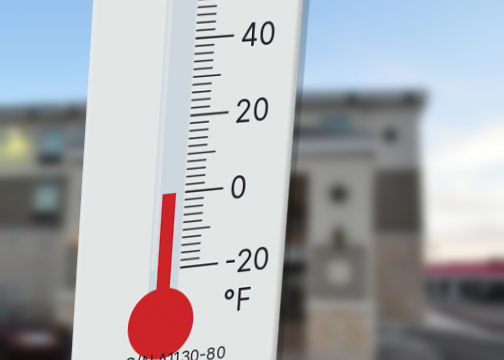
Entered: 0,°F
